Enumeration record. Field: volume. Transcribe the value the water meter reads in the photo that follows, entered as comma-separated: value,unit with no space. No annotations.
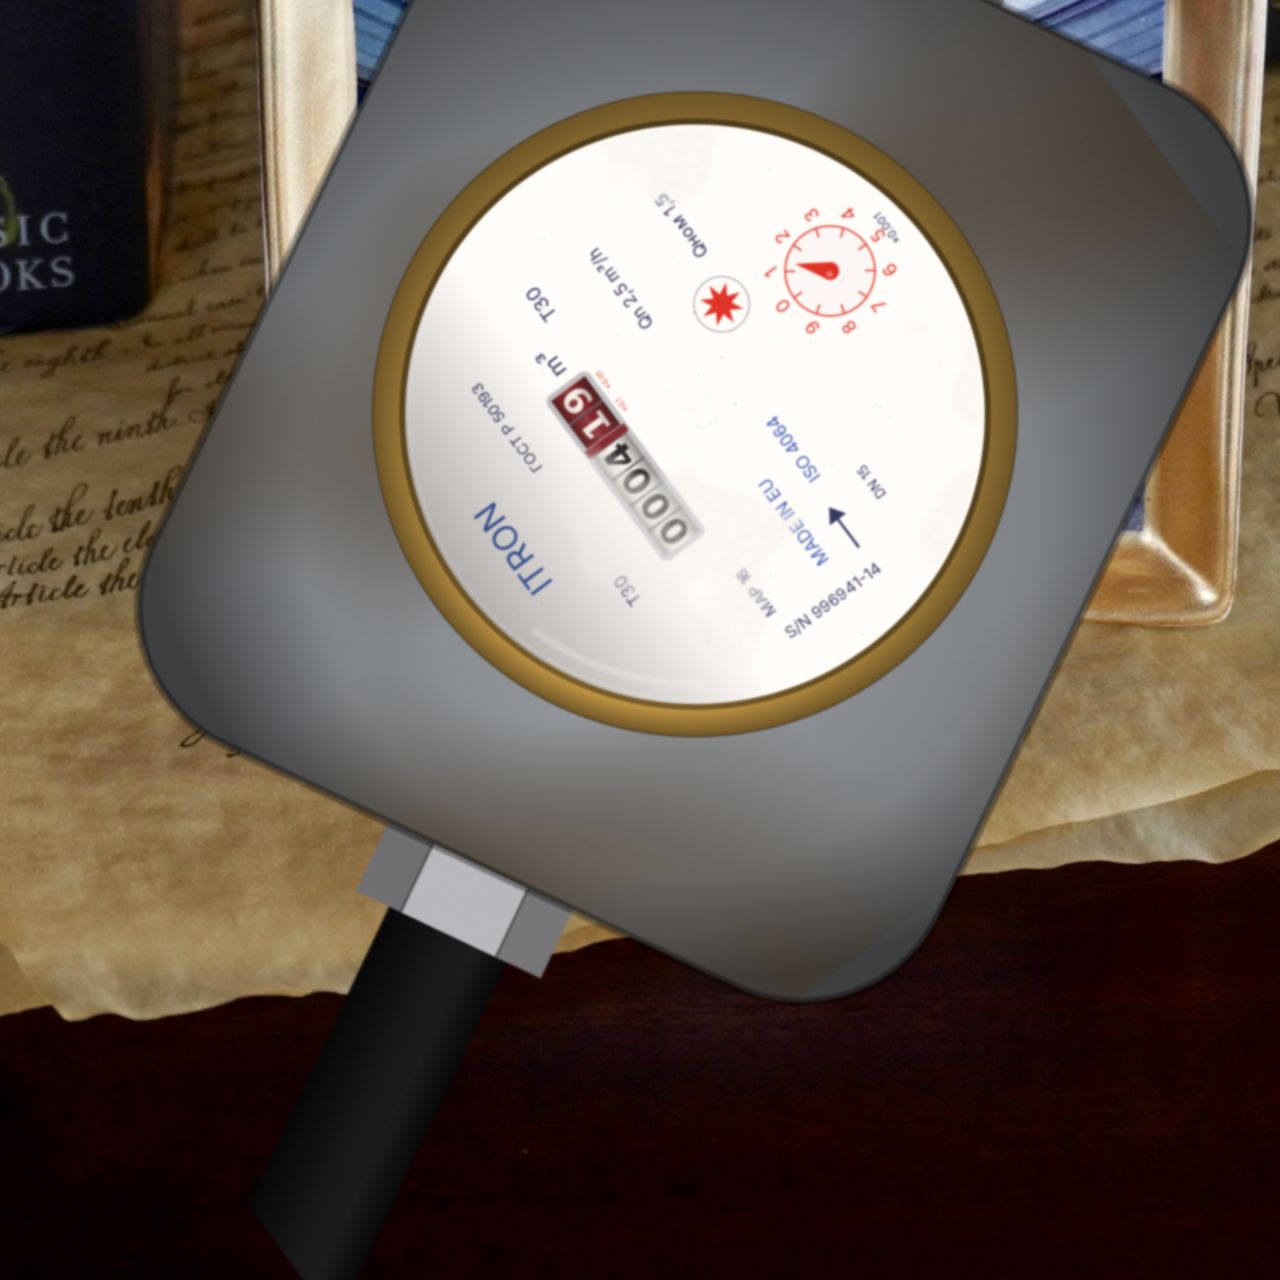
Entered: 4.191,m³
